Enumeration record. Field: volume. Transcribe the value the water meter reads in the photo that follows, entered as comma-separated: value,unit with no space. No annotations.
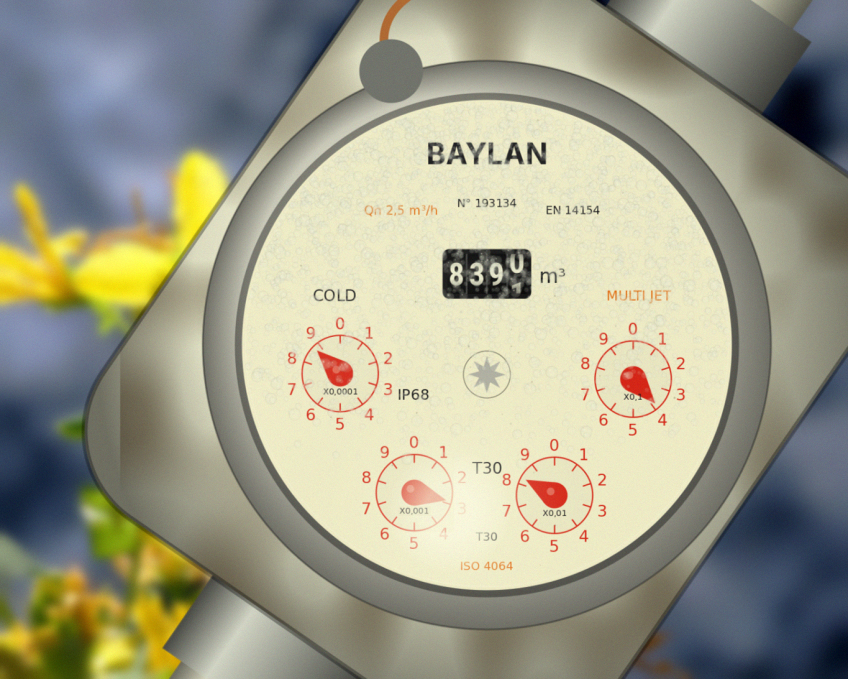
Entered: 8390.3828,m³
